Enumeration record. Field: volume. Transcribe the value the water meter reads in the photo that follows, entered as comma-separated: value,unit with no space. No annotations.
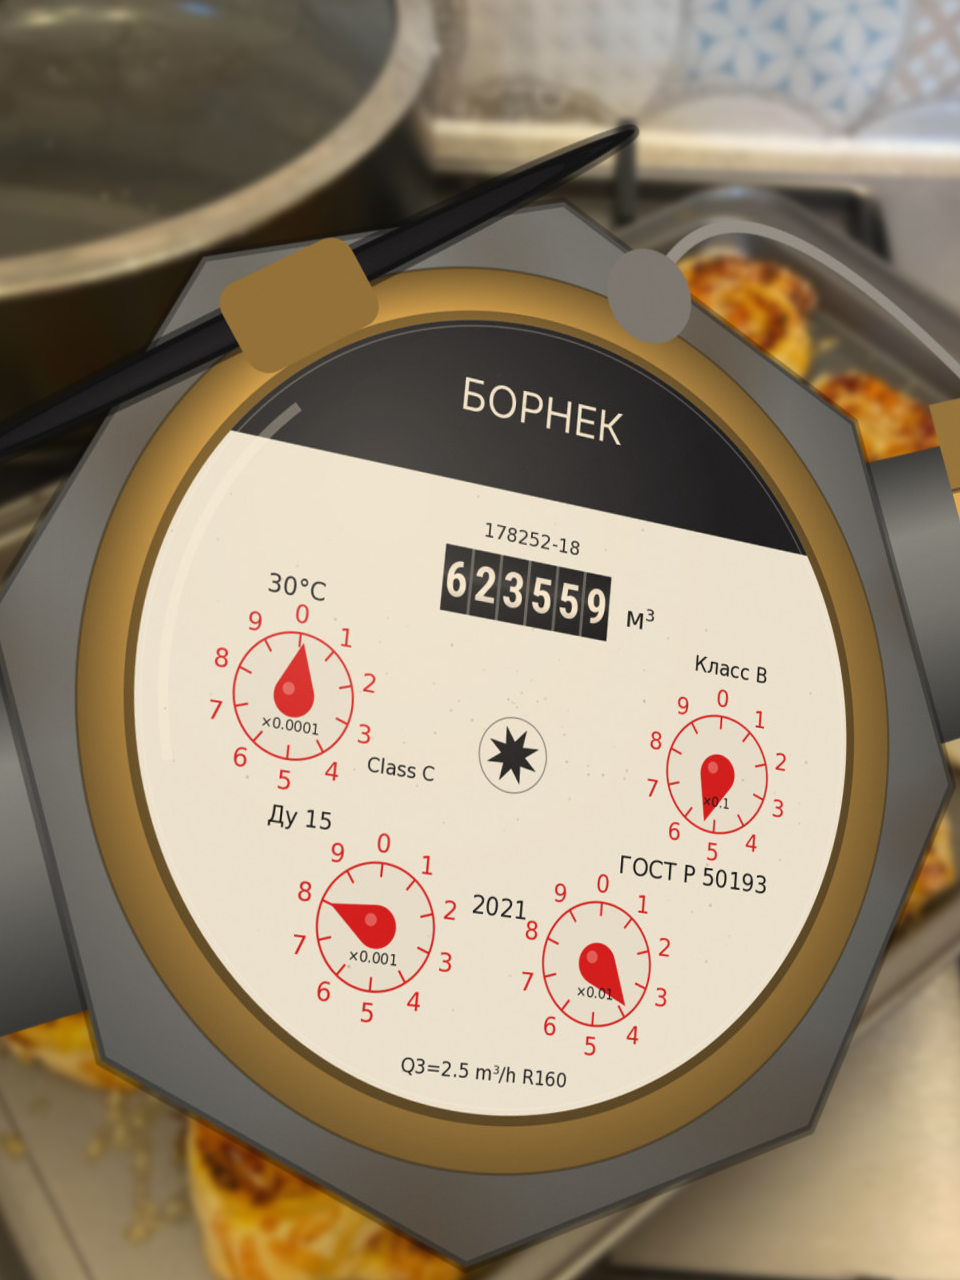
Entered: 623559.5380,m³
